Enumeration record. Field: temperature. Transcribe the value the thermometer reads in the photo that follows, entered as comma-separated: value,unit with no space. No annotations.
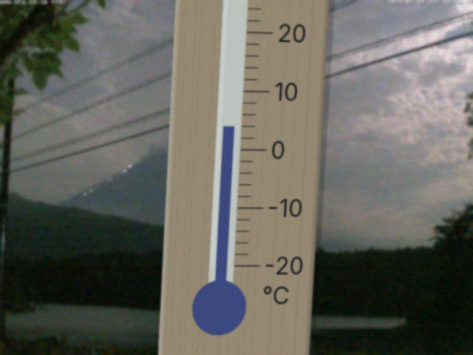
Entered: 4,°C
